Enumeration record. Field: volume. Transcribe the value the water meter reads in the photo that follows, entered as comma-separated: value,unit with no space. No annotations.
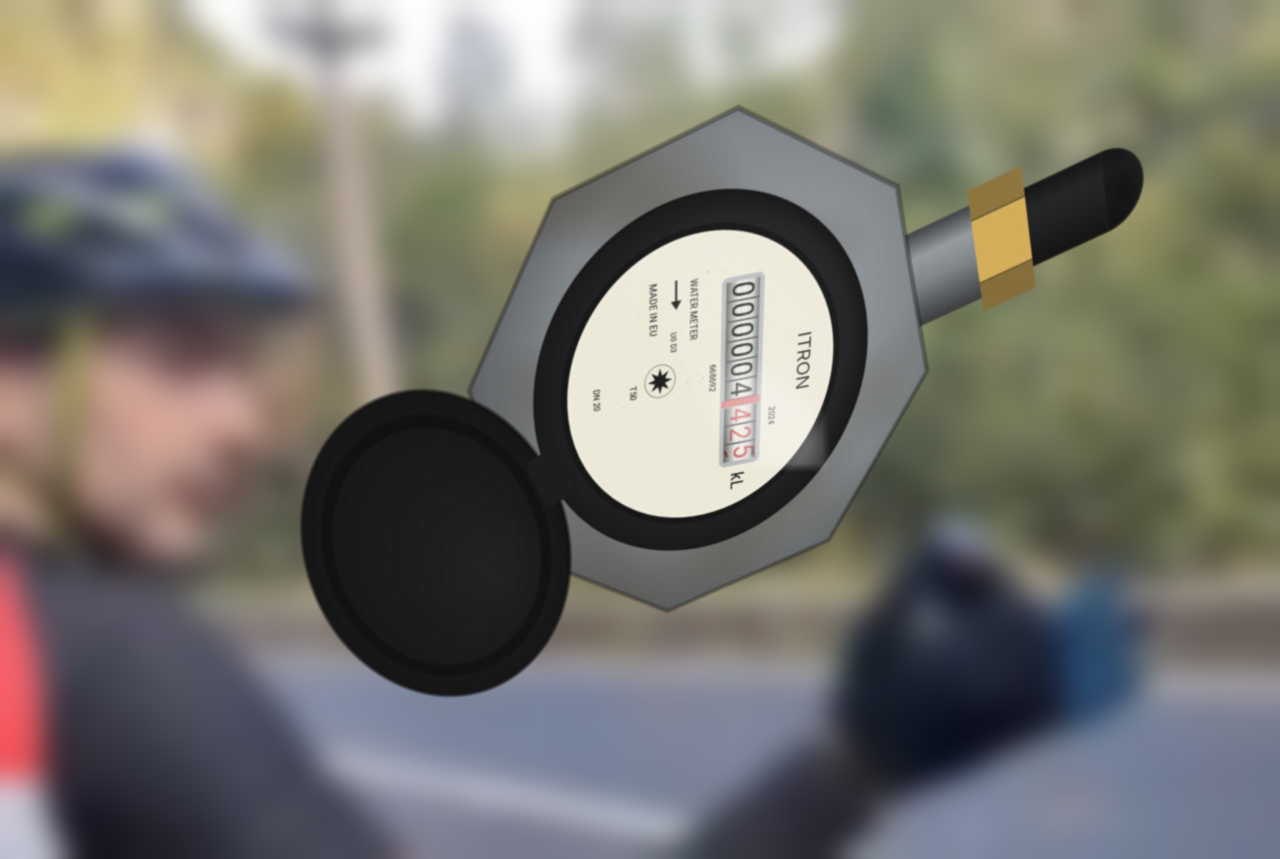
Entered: 4.425,kL
